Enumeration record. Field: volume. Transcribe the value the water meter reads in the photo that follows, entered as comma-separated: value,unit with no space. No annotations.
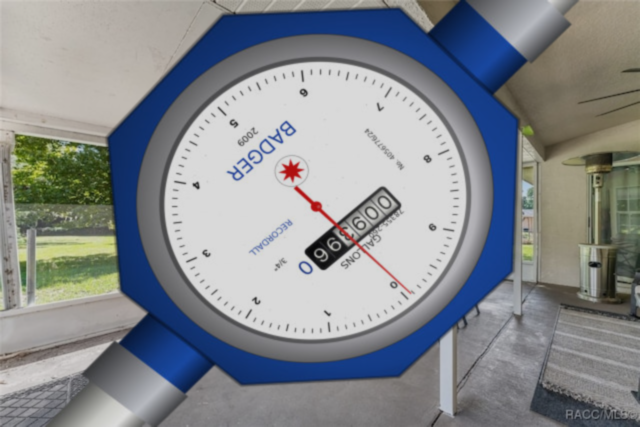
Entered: 93959.9,gal
